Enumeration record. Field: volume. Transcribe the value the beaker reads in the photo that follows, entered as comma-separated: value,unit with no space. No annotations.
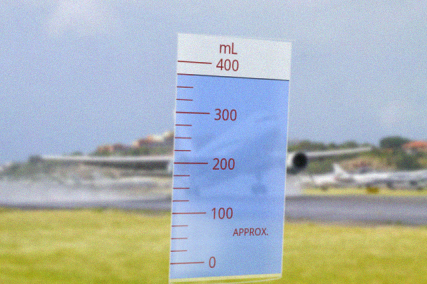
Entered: 375,mL
